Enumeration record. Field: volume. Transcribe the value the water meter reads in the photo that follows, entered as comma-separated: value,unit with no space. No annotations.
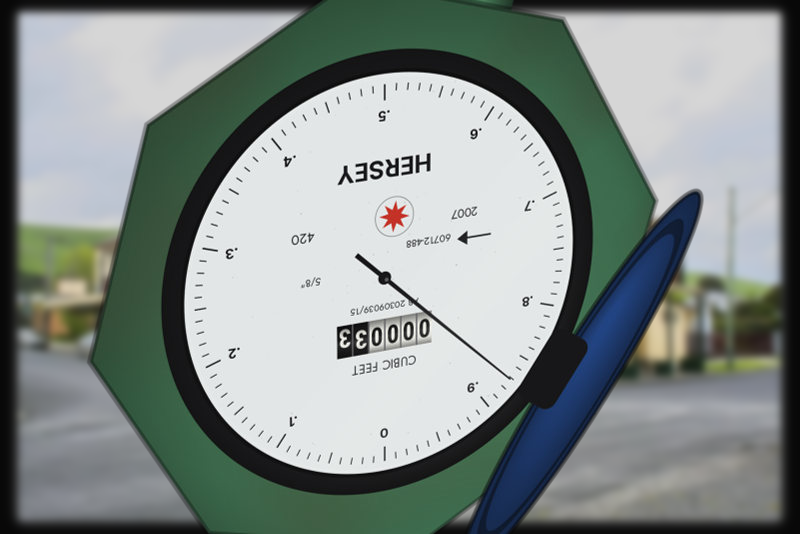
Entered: 32.87,ft³
